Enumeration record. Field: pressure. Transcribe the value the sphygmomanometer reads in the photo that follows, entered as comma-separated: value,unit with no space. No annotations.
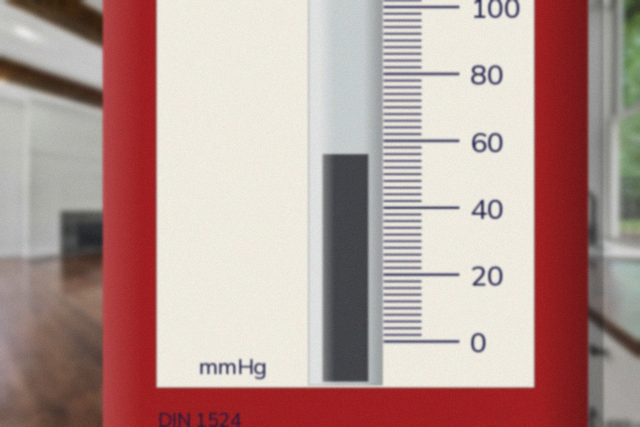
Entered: 56,mmHg
